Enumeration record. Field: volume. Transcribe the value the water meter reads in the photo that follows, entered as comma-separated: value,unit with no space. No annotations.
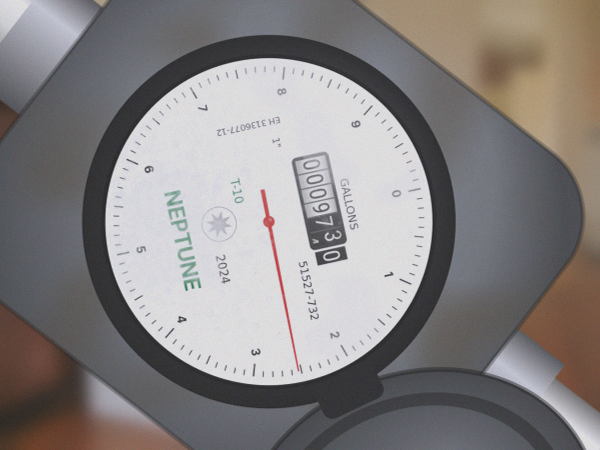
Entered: 9732.5,gal
